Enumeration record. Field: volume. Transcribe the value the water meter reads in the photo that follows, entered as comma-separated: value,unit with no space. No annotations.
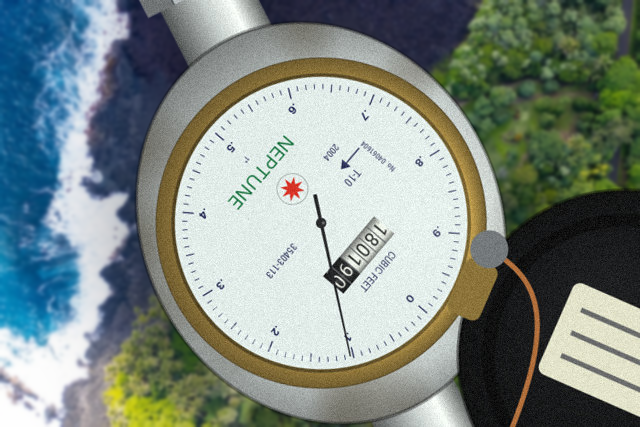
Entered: 180190.10,ft³
